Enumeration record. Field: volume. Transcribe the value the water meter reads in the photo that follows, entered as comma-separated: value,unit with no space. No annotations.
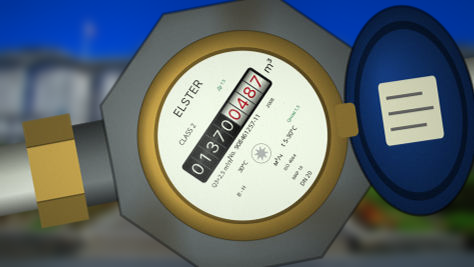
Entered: 1370.0487,m³
